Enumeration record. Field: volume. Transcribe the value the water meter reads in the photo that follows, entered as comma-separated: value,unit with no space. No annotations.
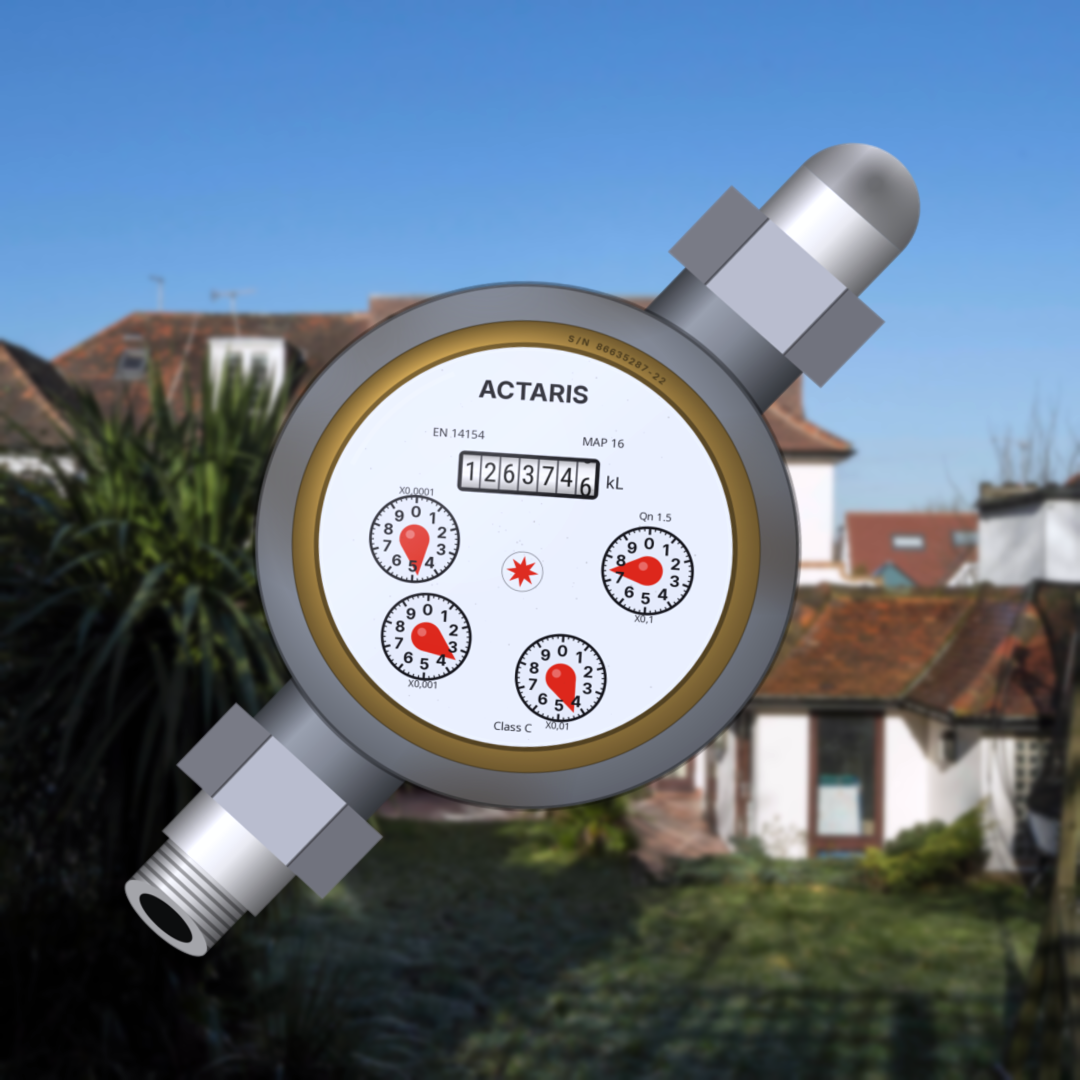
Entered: 1263745.7434,kL
